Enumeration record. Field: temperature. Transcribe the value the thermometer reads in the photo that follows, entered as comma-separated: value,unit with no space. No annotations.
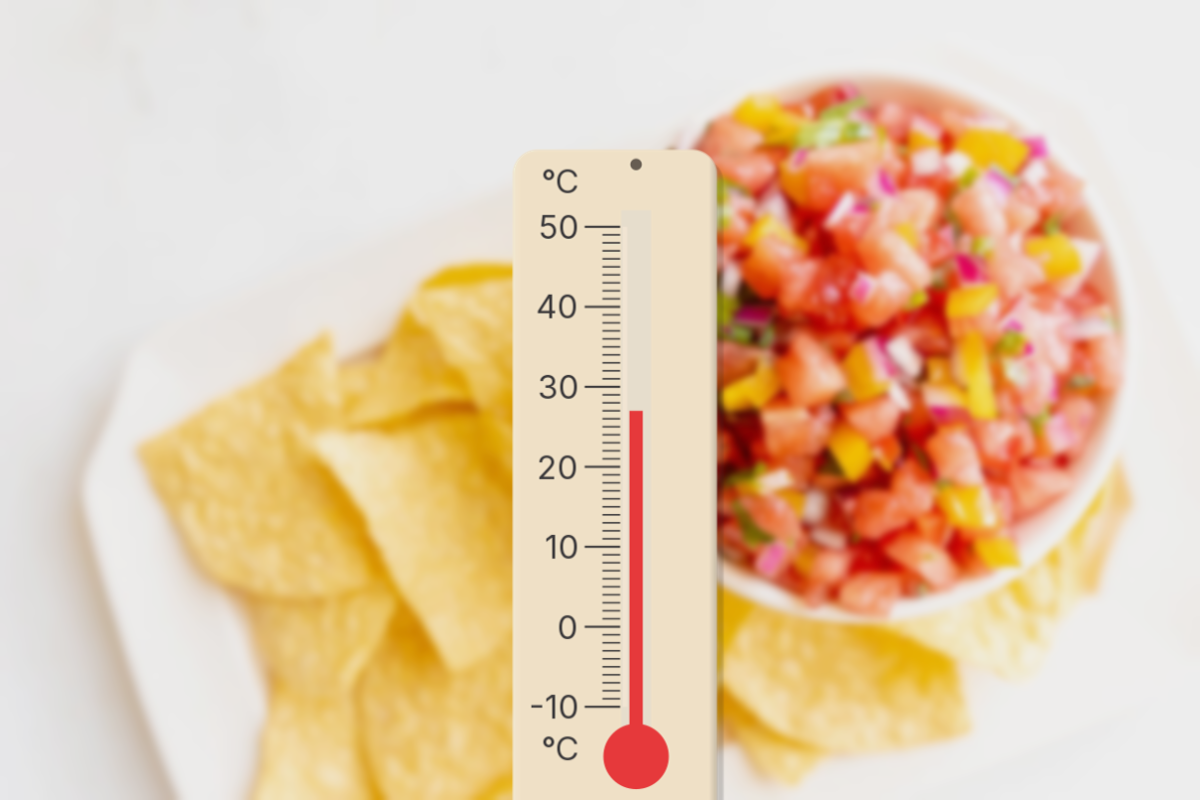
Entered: 27,°C
